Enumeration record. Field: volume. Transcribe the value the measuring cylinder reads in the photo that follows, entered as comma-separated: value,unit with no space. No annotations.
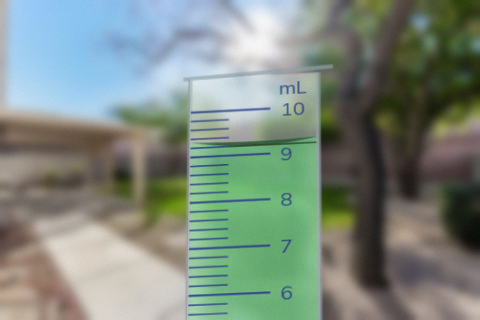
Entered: 9.2,mL
